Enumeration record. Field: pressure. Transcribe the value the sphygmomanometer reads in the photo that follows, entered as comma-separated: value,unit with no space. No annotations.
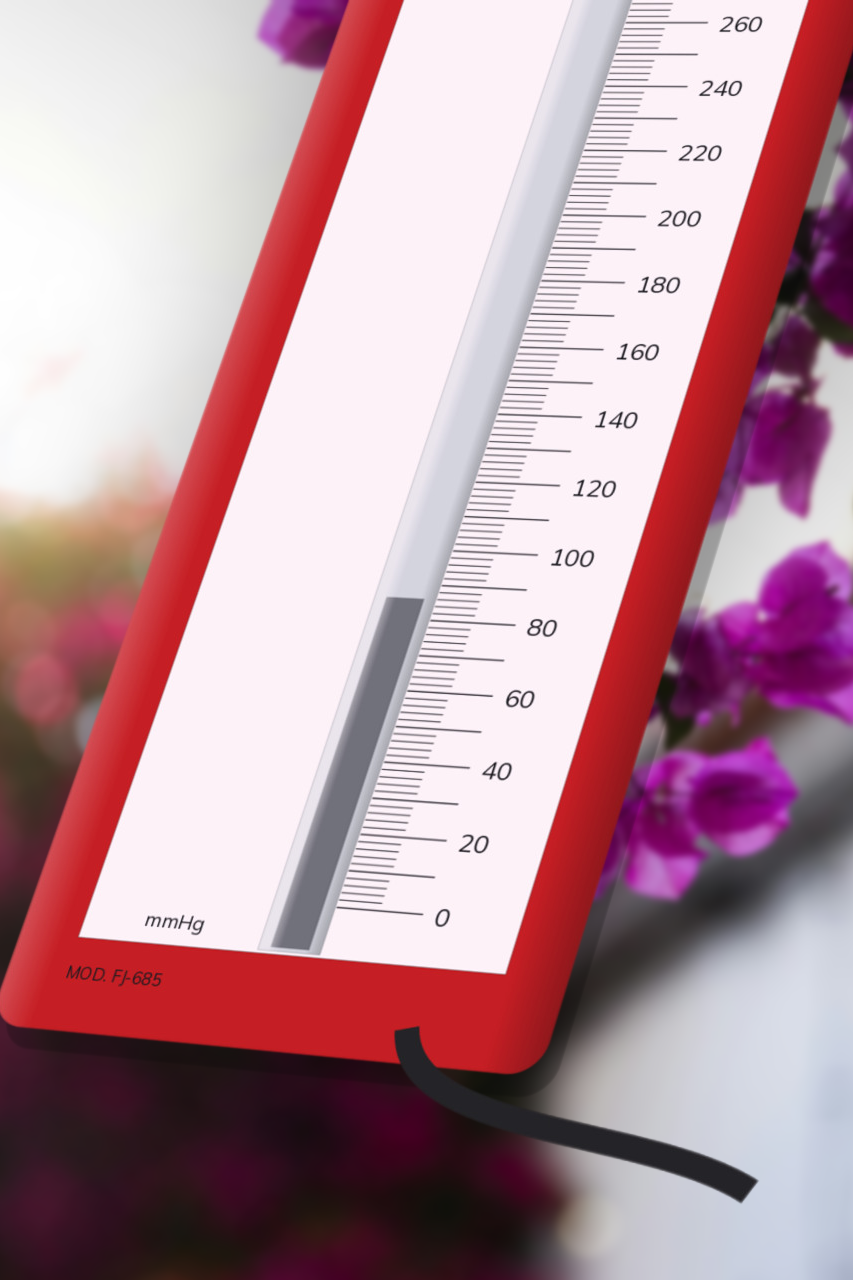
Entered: 86,mmHg
